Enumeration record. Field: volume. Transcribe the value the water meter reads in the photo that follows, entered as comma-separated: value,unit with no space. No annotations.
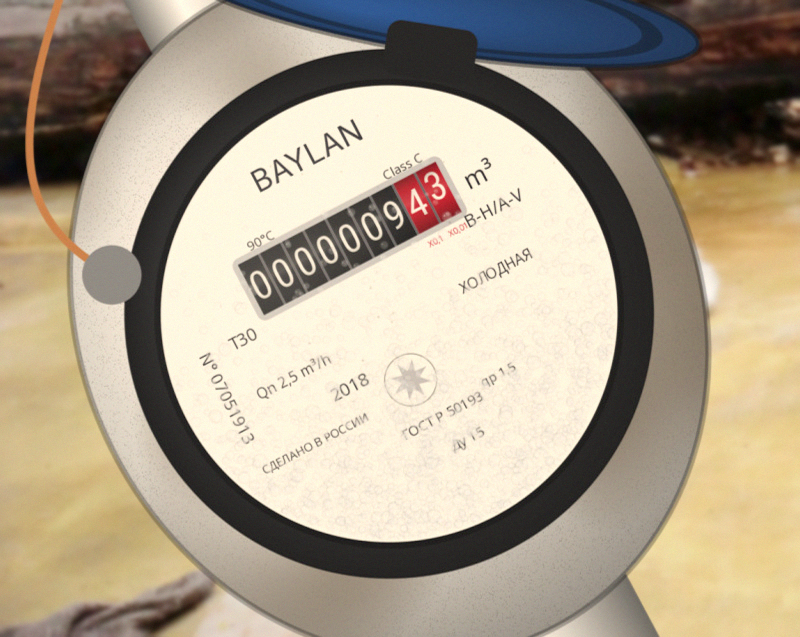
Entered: 9.43,m³
